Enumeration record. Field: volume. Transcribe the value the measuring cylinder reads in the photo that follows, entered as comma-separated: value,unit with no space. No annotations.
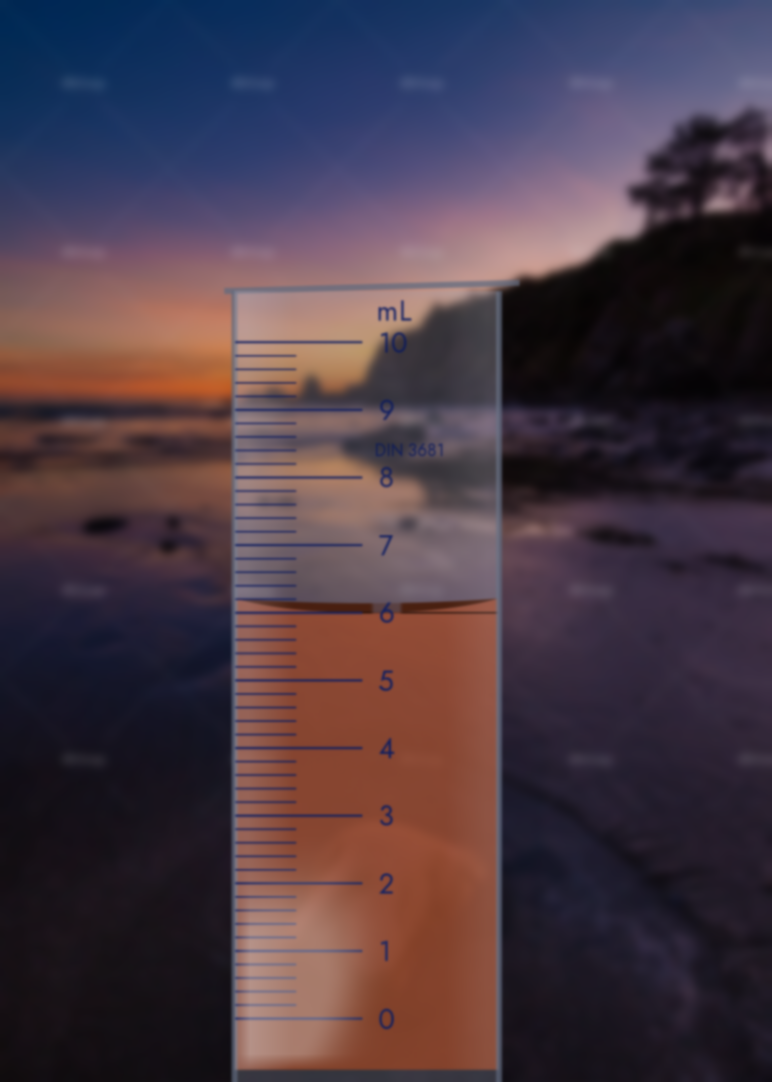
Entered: 6,mL
